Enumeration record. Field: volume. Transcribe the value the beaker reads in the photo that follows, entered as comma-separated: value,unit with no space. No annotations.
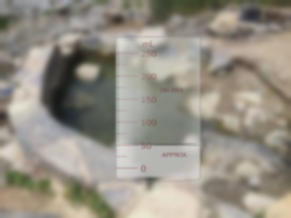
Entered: 50,mL
